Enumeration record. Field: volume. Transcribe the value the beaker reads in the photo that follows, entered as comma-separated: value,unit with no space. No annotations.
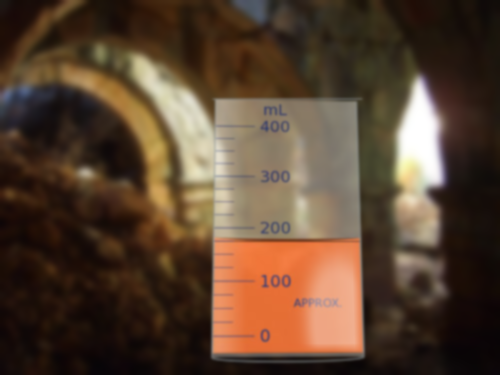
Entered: 175,mL
